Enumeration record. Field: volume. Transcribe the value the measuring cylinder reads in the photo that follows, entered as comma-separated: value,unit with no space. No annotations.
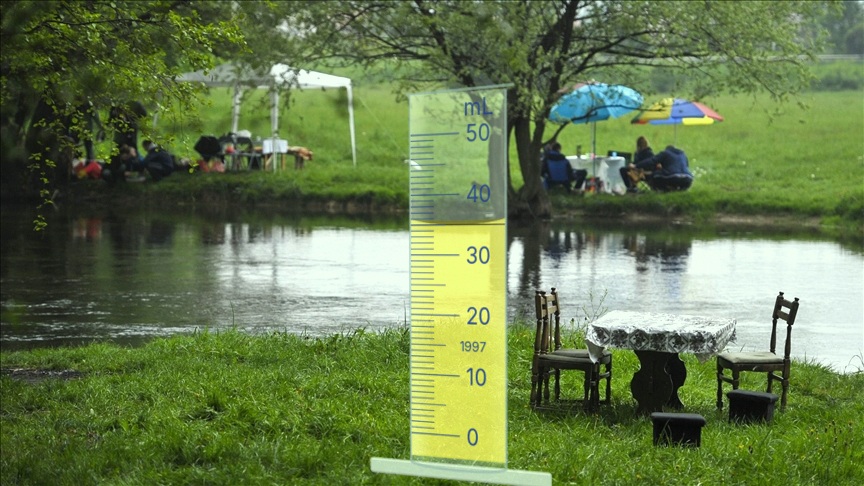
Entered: 35,mL
